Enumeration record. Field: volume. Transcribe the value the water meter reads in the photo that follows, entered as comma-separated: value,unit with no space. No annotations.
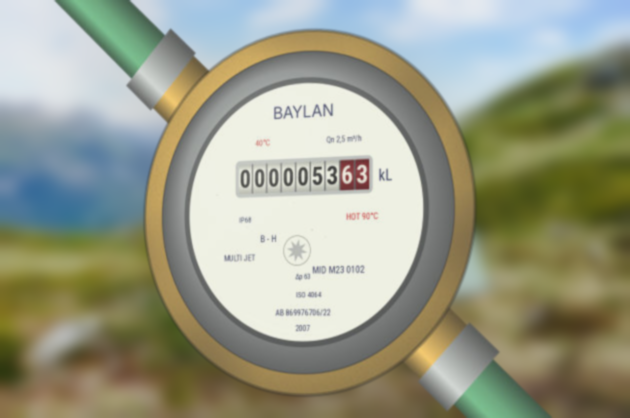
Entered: 53.63,kL
